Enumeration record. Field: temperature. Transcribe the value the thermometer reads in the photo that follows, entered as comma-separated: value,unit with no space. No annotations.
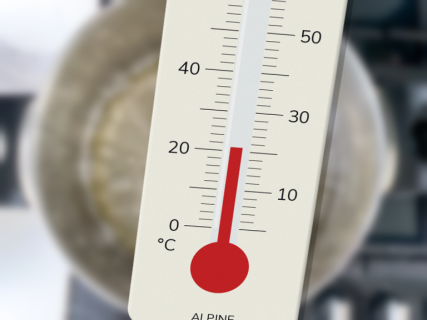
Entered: 21,°C
